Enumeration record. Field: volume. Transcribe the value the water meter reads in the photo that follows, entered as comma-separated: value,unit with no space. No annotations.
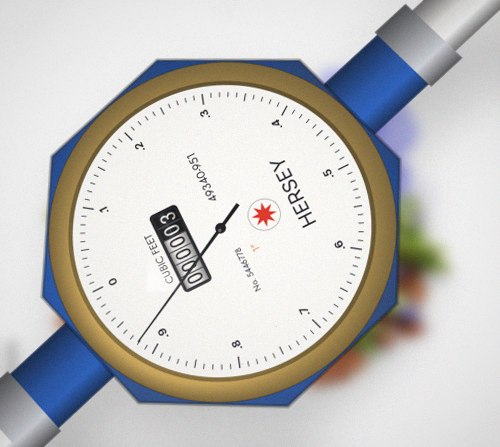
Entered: 2.92,ft³
